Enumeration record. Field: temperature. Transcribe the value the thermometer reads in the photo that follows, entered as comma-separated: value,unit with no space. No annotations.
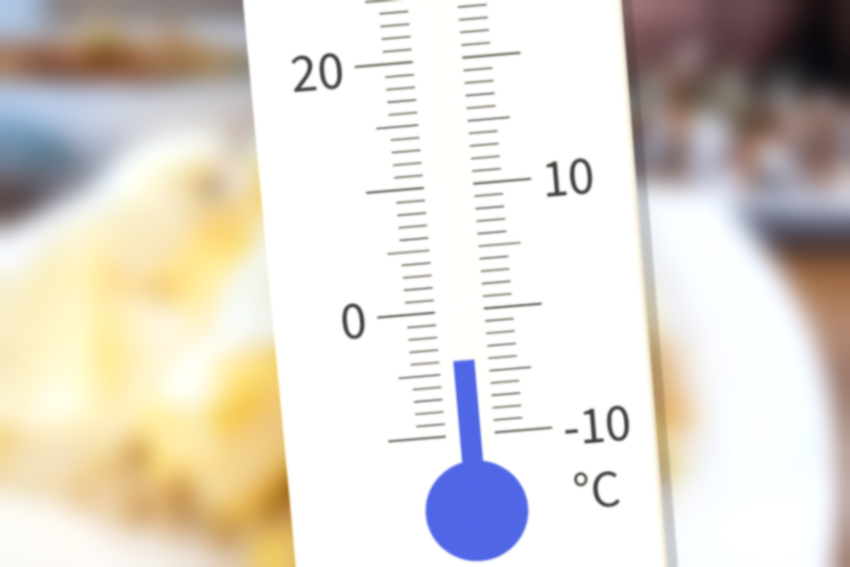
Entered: -4,°C
